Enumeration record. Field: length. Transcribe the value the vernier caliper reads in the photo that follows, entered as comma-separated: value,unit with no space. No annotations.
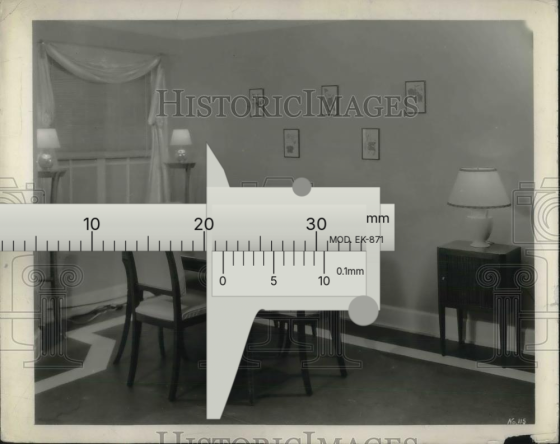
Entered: 21.7,mm
